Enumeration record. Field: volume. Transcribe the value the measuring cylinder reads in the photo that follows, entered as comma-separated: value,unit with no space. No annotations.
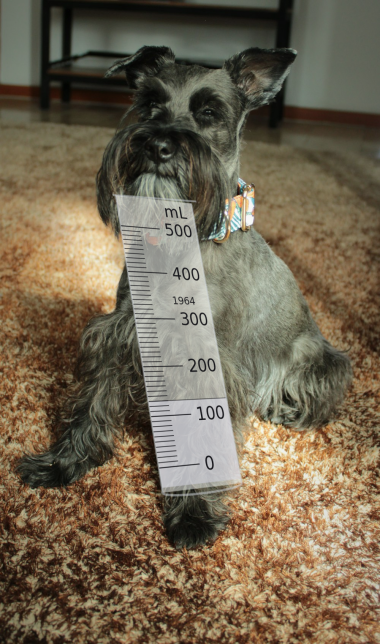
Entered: 130,mL
